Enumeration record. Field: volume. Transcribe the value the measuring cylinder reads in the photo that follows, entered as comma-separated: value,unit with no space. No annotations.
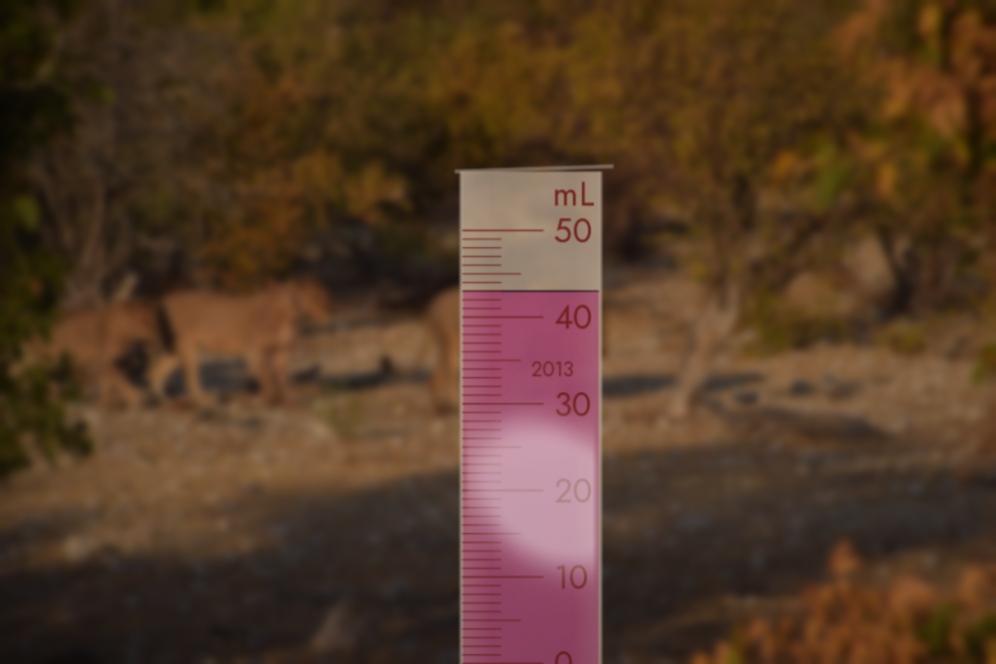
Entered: 43,mL
